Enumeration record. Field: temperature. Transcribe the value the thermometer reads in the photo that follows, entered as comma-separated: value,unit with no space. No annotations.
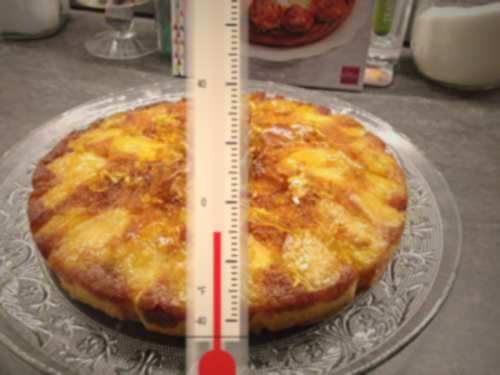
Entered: -10,°F
